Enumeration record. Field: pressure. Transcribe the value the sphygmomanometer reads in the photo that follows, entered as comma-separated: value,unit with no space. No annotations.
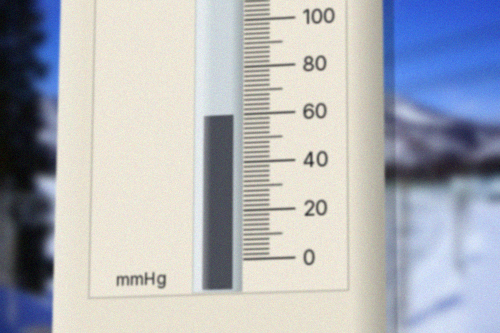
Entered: 60,mmHg
